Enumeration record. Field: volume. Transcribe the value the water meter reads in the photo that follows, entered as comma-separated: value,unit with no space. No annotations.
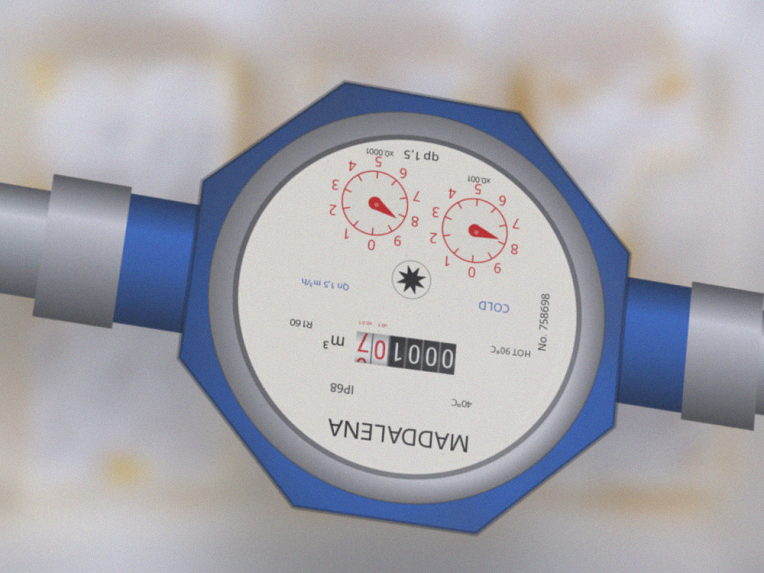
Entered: 1.0678,m³
